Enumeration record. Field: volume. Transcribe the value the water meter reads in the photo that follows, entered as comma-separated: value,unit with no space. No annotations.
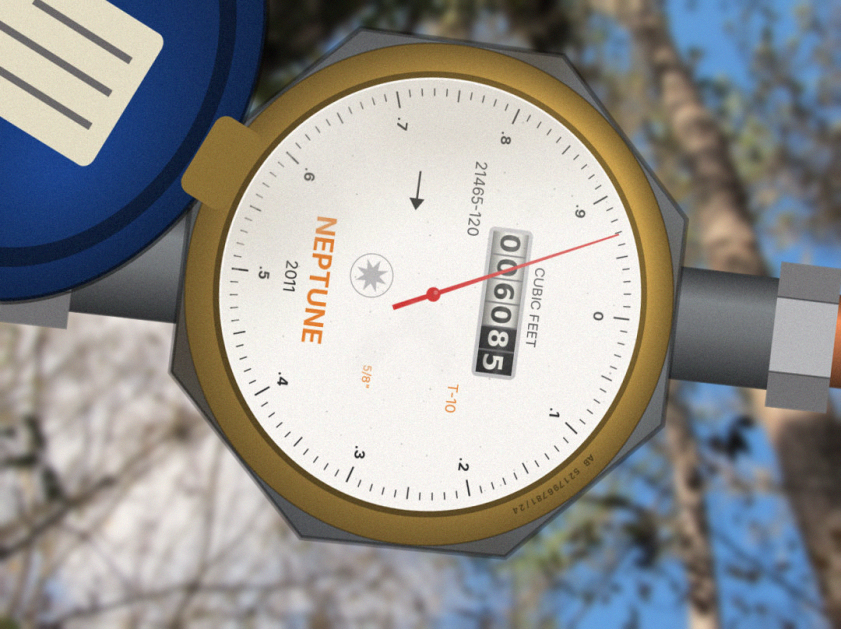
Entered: 6084.93,ft³
